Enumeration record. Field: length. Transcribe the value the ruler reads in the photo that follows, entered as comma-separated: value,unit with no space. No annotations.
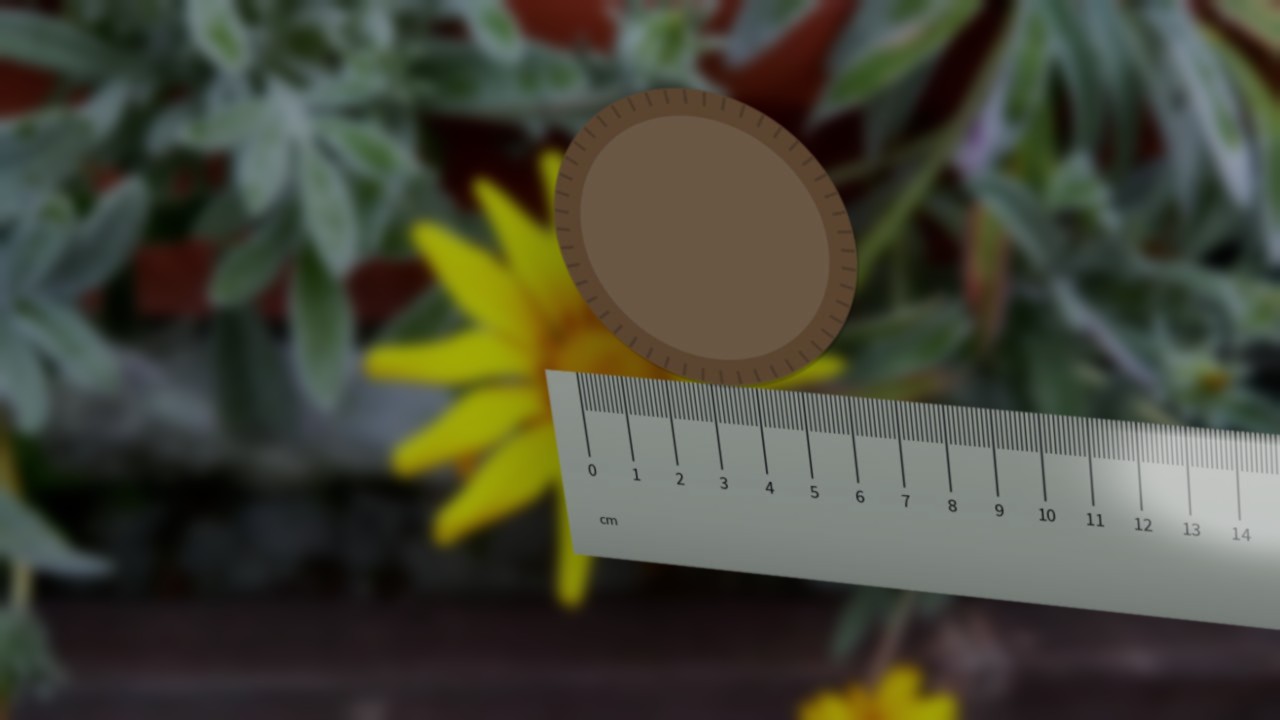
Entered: 6.5,cm
